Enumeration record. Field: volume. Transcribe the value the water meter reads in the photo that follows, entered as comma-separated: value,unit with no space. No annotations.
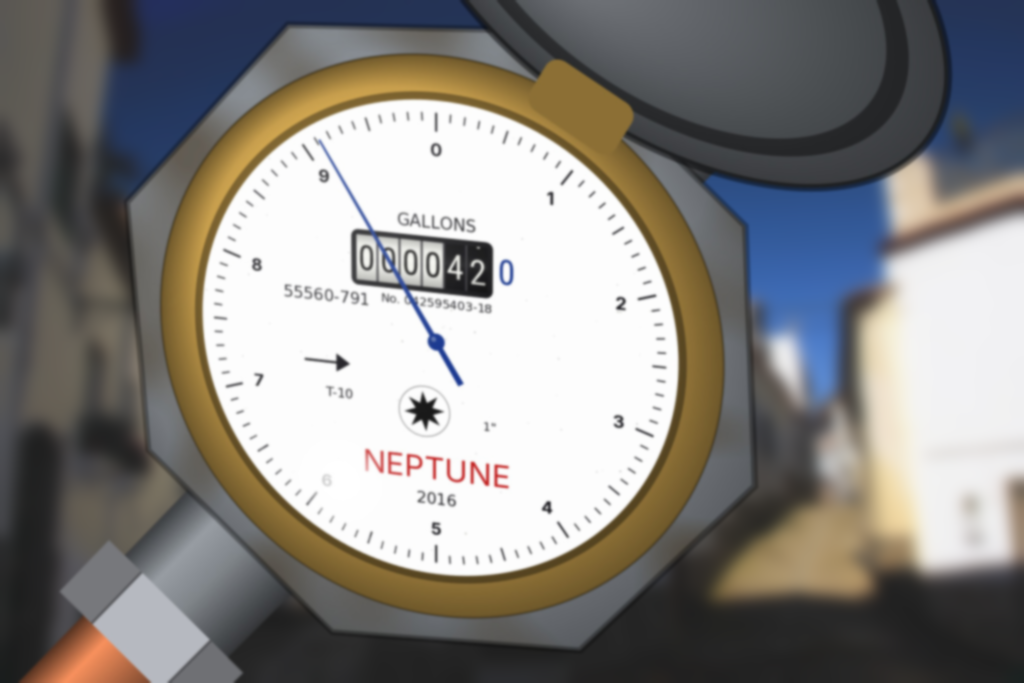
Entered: 419.1,gal
